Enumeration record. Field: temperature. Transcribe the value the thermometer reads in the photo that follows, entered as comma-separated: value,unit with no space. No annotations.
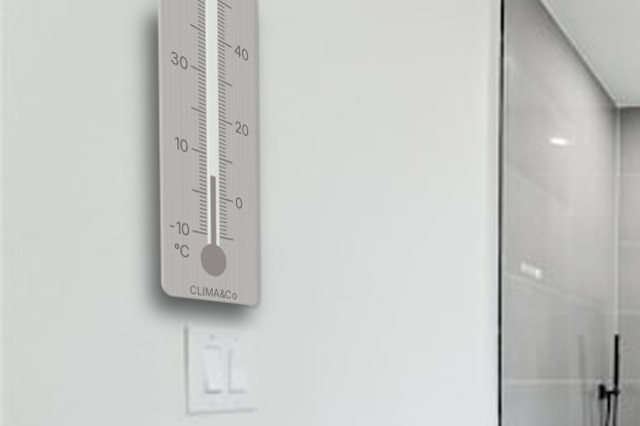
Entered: 5,°C
